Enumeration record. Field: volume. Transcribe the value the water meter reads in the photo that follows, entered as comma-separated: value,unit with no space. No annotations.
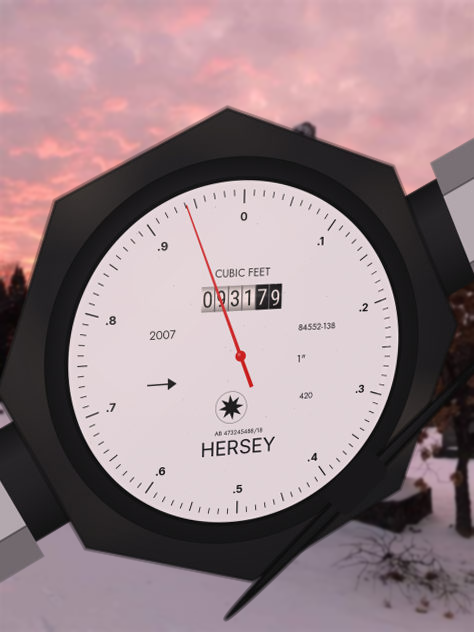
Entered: 93178.94,ft³
